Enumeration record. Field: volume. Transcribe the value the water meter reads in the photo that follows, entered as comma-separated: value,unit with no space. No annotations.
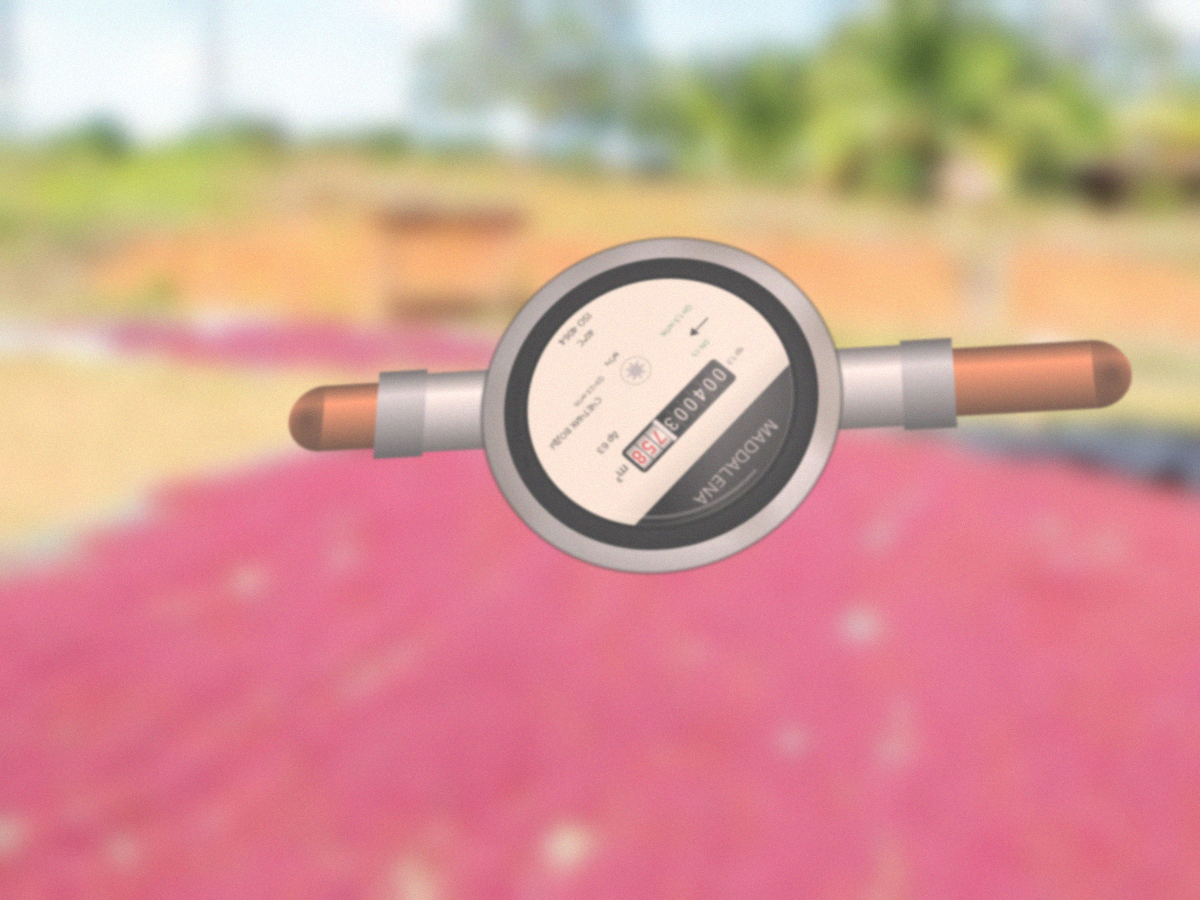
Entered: 4003.758,m³
